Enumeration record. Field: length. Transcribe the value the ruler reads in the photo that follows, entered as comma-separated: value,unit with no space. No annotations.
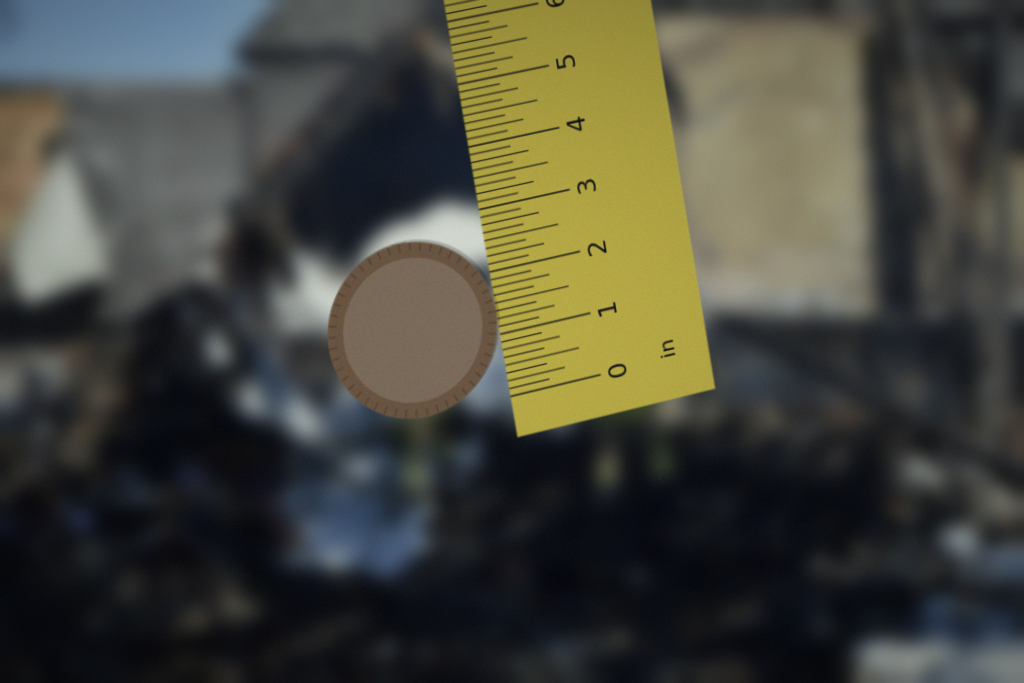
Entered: 2.75,in
